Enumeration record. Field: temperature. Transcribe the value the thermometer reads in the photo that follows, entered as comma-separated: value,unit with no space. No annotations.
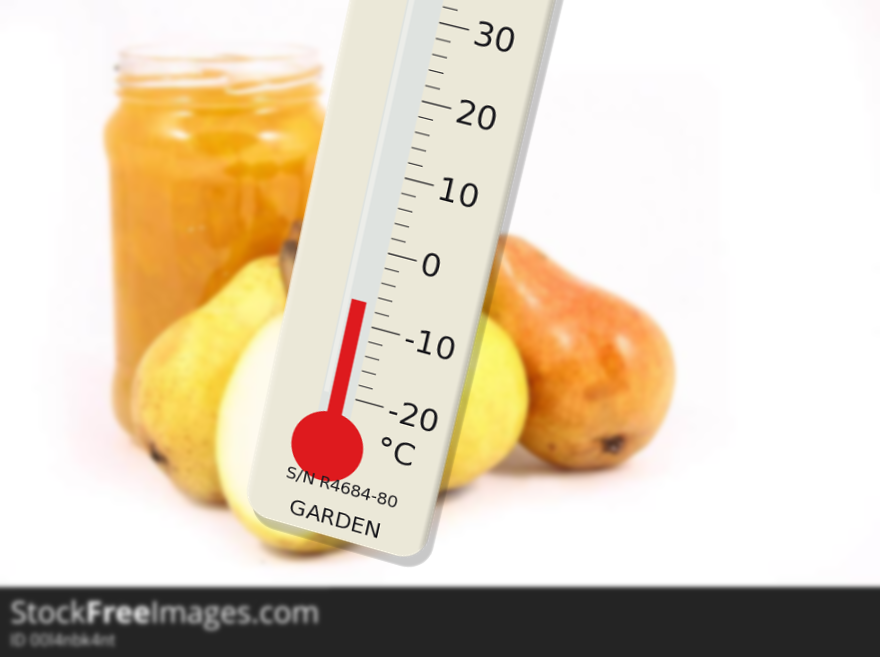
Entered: -7,°C
